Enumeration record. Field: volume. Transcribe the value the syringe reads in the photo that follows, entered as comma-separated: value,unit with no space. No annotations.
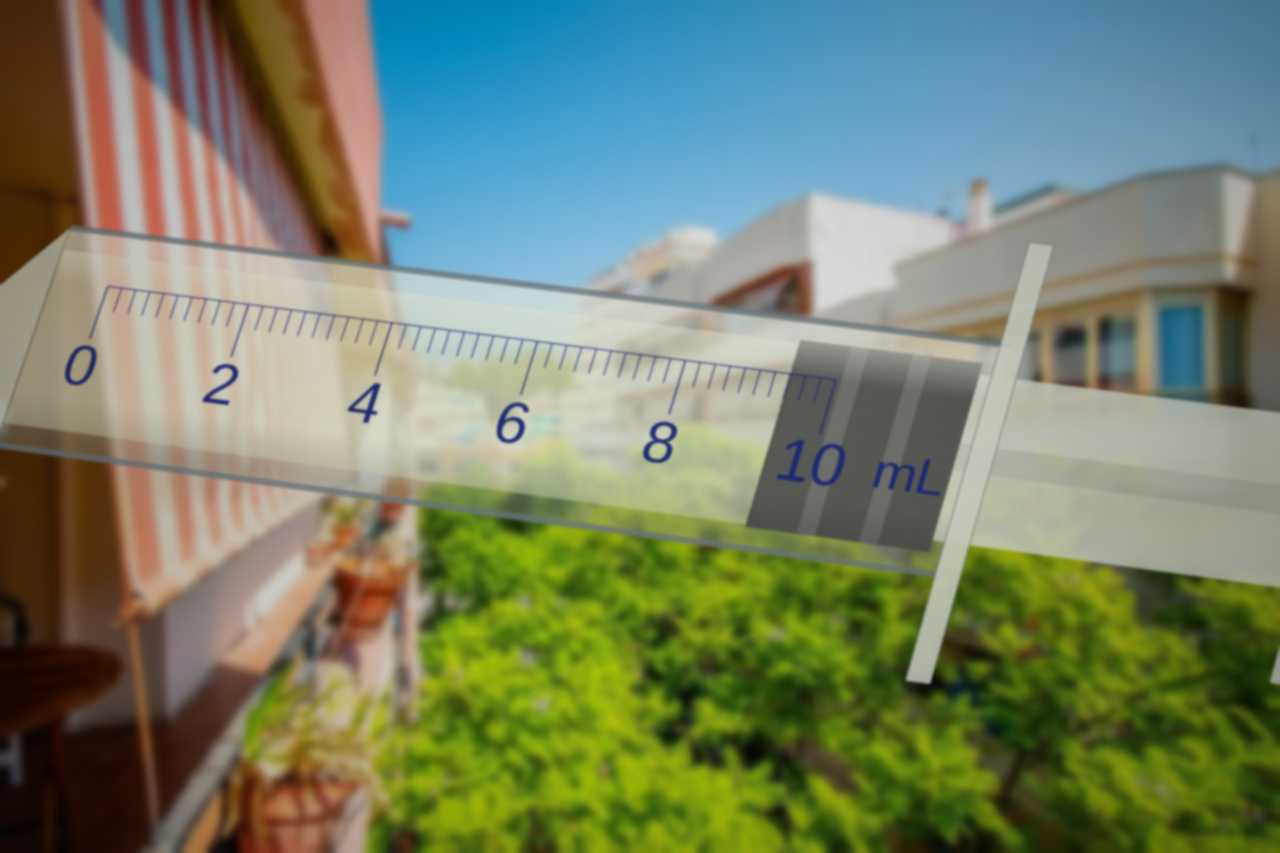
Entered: 9.4,mL
